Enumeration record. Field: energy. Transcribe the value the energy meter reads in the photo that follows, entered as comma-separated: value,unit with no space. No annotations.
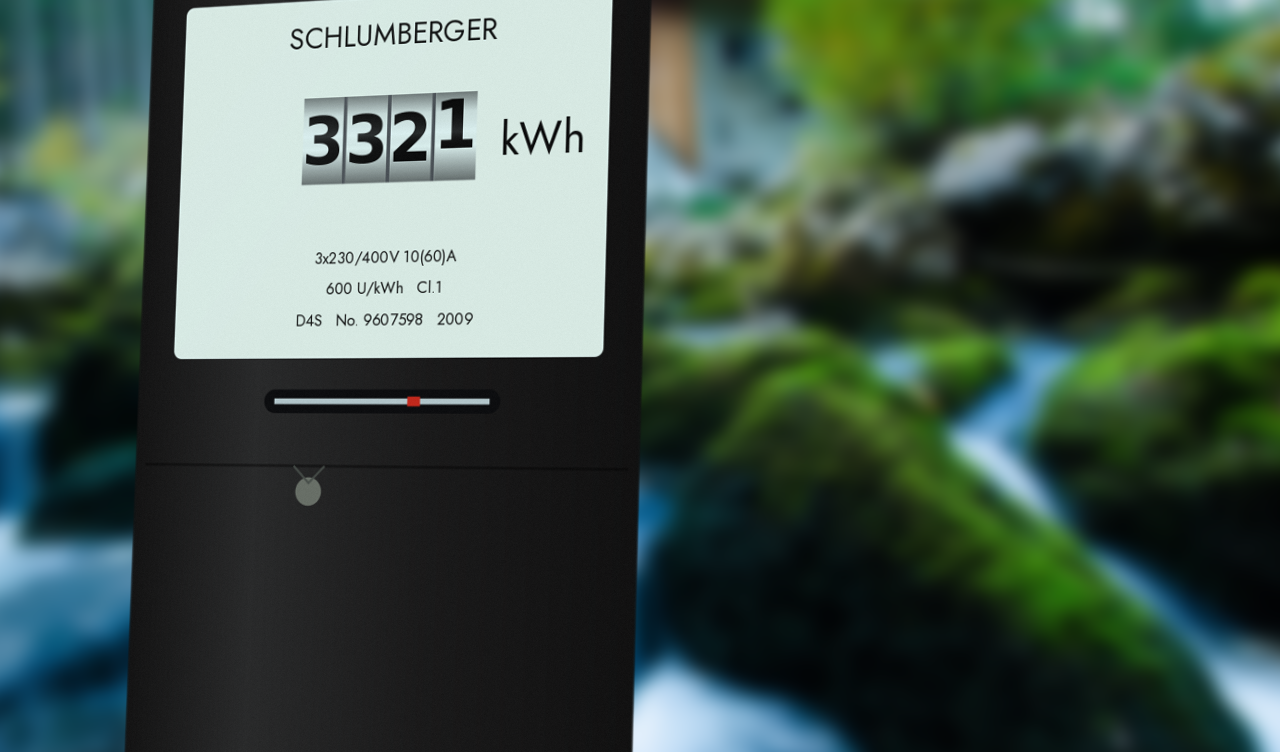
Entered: 3321,kWh
